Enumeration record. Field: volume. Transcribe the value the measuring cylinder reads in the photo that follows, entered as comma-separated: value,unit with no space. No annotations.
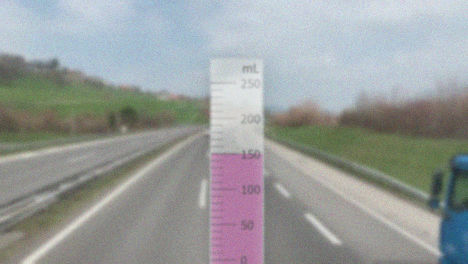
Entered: 150,mL
